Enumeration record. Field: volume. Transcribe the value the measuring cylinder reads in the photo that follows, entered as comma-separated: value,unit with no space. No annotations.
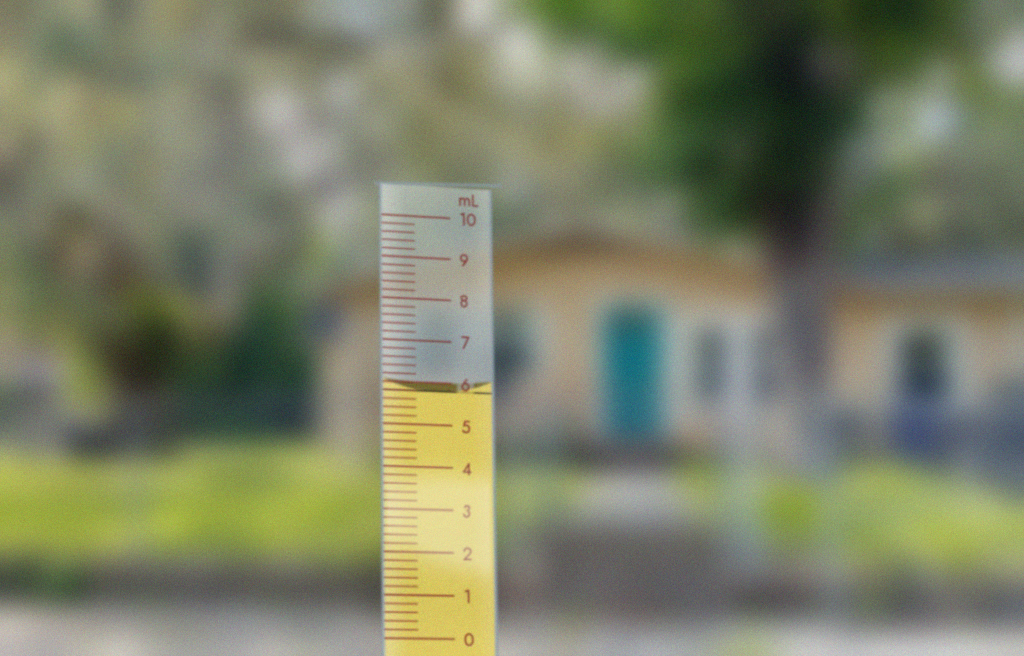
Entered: 5.8,mL
